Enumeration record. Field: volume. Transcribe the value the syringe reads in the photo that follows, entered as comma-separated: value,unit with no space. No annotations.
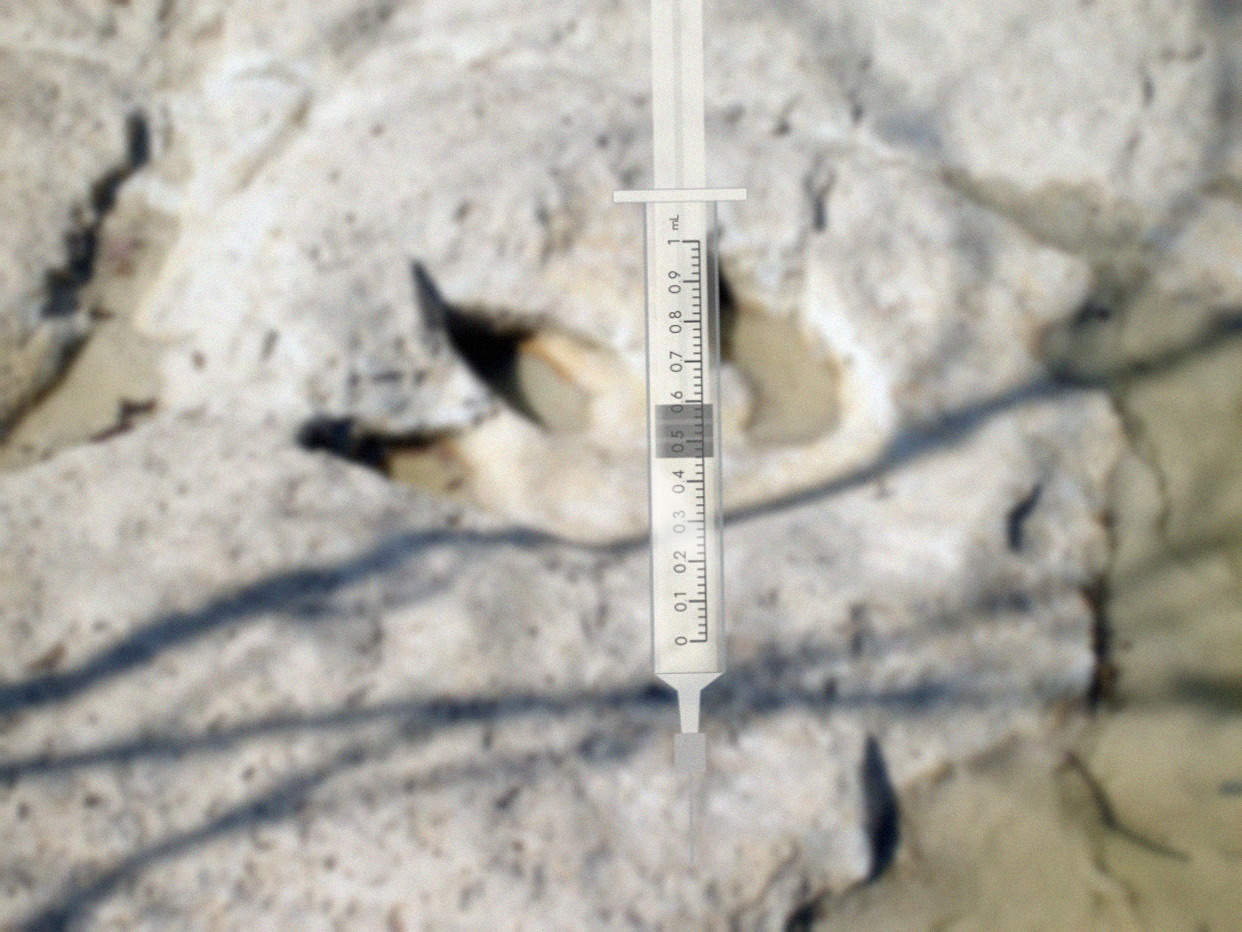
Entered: 0.46,mL
